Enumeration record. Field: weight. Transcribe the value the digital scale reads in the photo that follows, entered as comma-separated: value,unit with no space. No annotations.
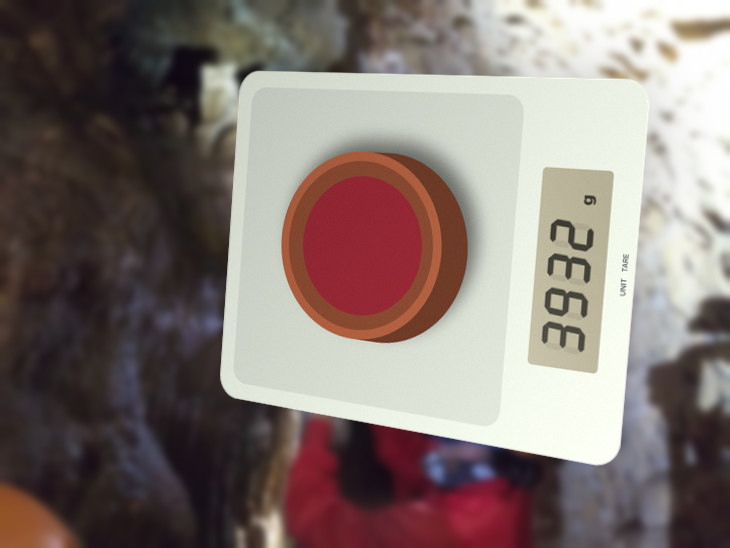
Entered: 3932,g
